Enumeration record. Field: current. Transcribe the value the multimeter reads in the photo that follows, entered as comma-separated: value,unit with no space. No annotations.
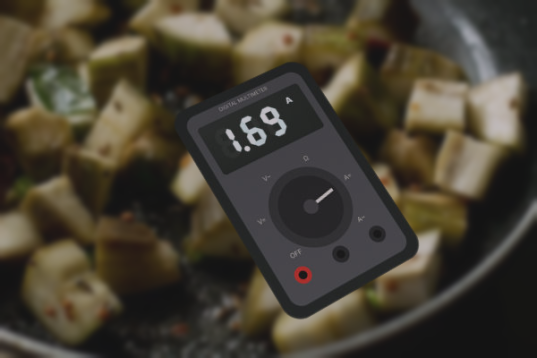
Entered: 1.69,A
